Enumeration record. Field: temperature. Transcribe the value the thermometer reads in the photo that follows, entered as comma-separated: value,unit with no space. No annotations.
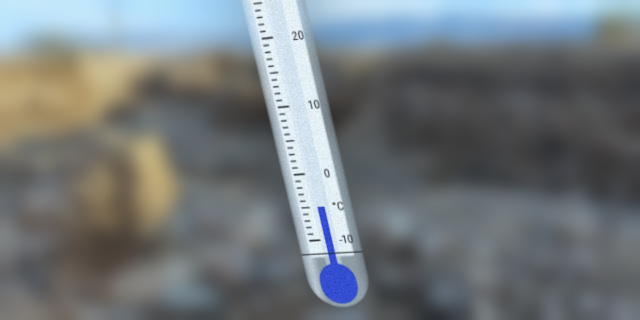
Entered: -5,°C
